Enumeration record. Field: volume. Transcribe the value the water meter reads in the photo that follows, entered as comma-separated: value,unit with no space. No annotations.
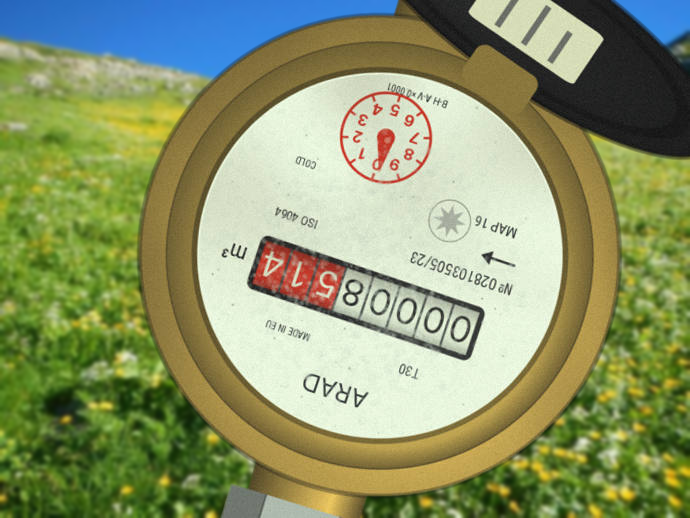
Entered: 8.5139,m³
